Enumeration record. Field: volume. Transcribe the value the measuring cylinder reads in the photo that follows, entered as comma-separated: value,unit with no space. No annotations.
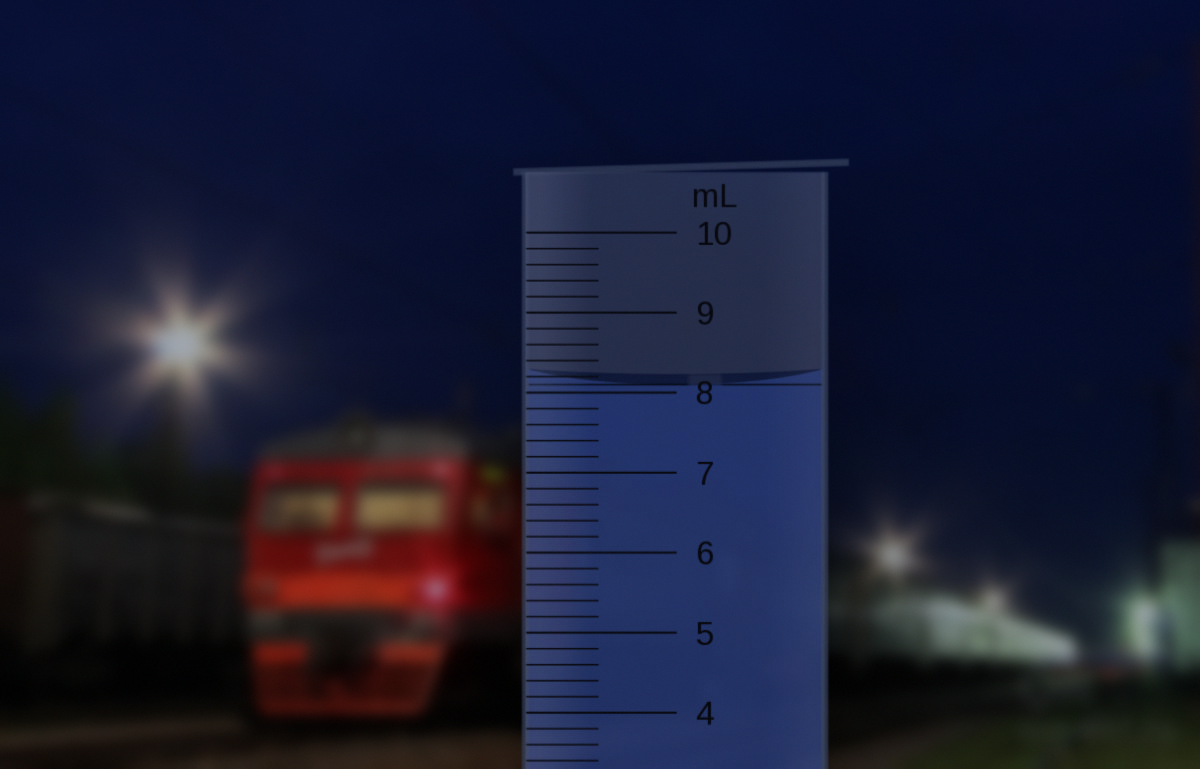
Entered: 8.1,mL
